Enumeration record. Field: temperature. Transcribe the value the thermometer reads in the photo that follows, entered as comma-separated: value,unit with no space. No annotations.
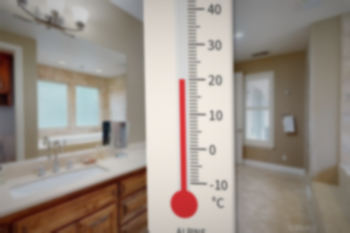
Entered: 20,°C
